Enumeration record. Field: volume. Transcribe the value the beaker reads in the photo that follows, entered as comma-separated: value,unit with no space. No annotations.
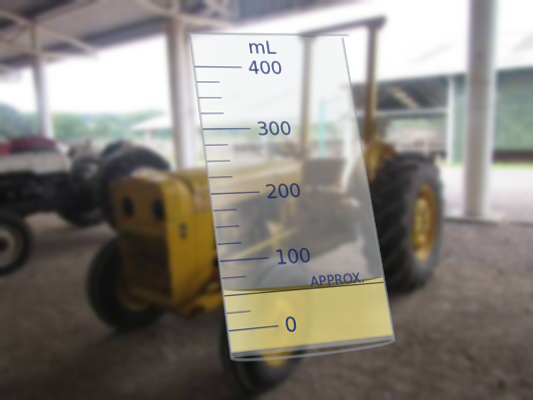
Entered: 50,mL
